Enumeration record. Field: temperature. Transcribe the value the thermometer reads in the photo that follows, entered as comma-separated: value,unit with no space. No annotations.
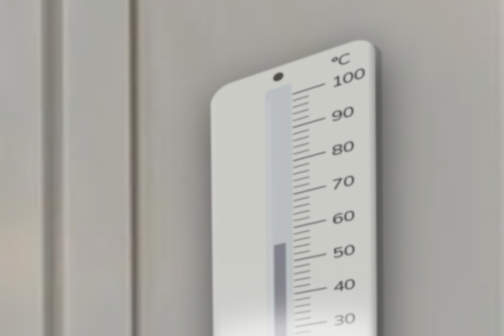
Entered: 56,°C
